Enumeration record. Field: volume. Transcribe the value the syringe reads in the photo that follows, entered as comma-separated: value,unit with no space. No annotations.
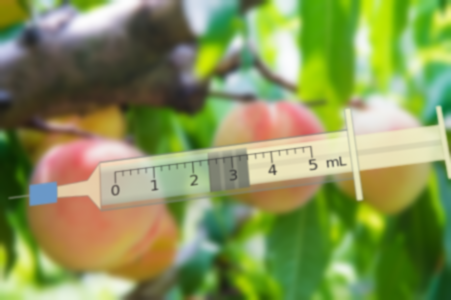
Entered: 2.4,mL
